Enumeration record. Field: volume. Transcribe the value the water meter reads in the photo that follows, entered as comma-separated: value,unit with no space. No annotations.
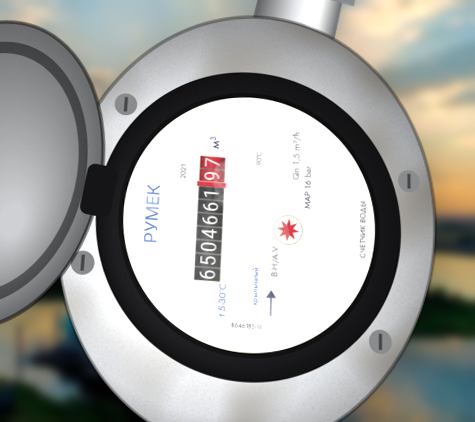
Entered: 6504661.97,m³
